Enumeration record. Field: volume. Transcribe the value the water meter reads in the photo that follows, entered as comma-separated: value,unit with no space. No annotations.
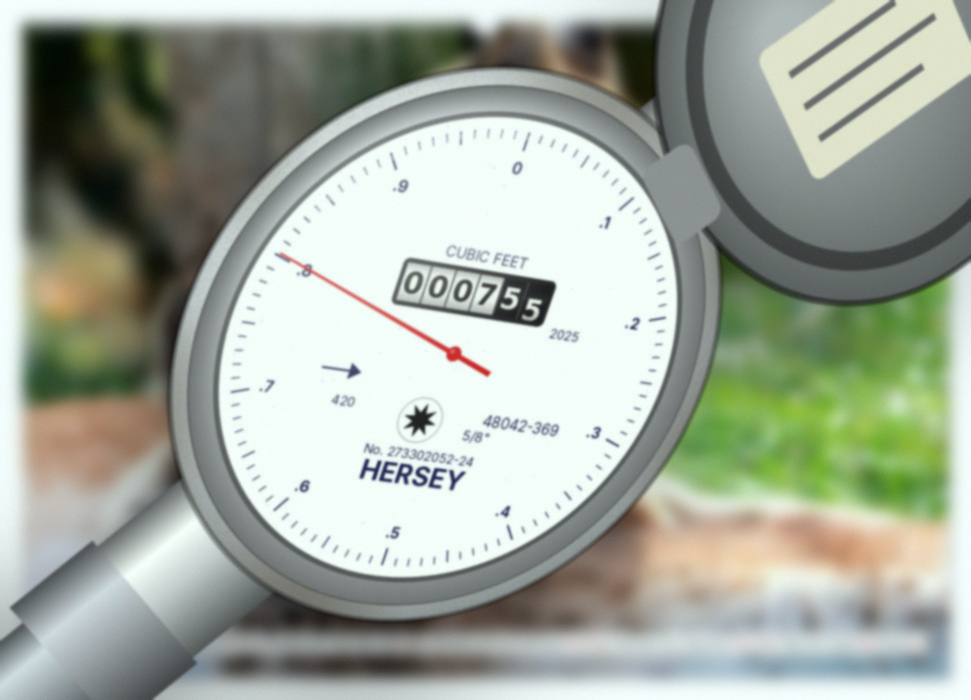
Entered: 754.80,ft³
